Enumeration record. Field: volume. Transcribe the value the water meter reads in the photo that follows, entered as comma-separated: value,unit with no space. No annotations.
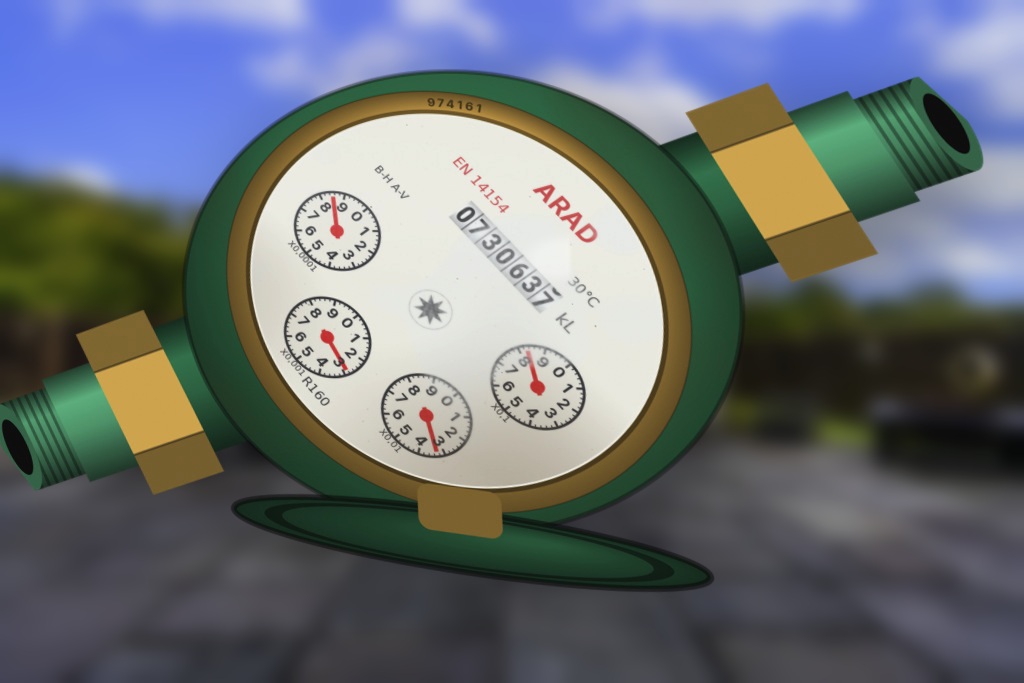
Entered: 730636.8328,kL
